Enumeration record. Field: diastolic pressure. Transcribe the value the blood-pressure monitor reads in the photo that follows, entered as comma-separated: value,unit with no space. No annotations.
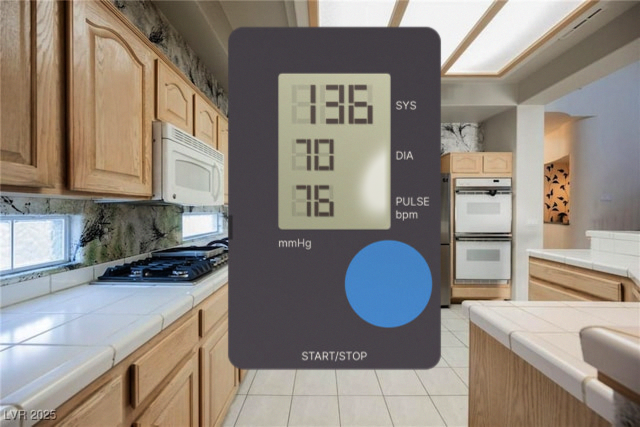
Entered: 70,mmHg
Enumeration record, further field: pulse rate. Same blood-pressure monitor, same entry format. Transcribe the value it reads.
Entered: 76,bpm
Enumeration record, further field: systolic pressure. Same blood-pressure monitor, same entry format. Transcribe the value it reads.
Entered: 136,mmHg
